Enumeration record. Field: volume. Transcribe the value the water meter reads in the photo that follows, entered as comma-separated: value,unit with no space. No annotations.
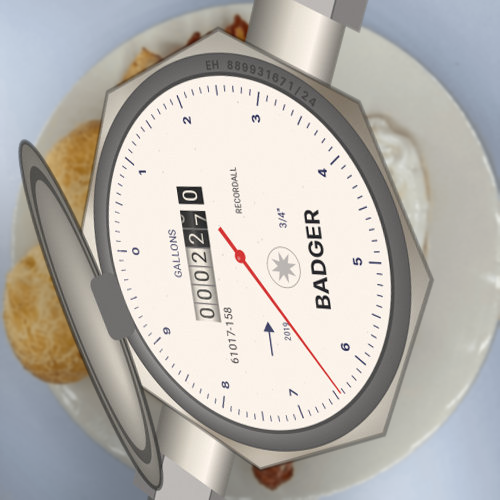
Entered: 2266.4,gal
